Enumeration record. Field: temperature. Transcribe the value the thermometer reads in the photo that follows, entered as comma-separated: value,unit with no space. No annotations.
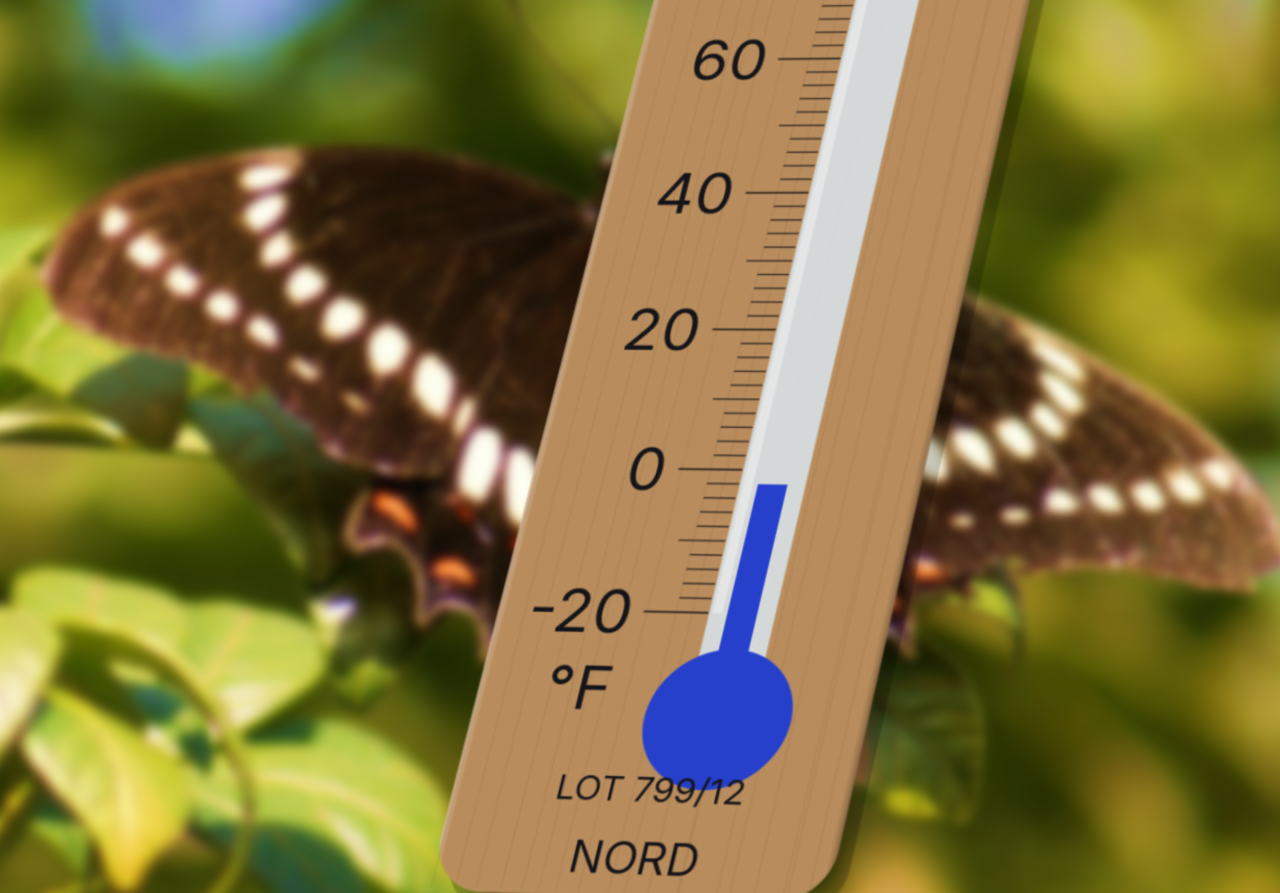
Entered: -2,°F
